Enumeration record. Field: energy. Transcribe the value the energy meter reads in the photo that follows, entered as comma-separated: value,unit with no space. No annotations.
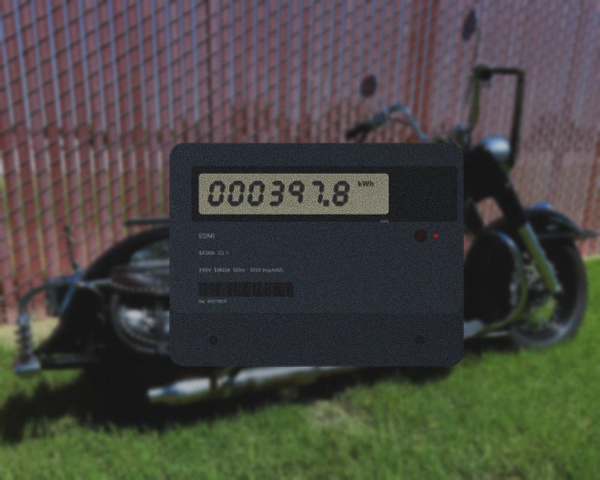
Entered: 397.8,kWh
